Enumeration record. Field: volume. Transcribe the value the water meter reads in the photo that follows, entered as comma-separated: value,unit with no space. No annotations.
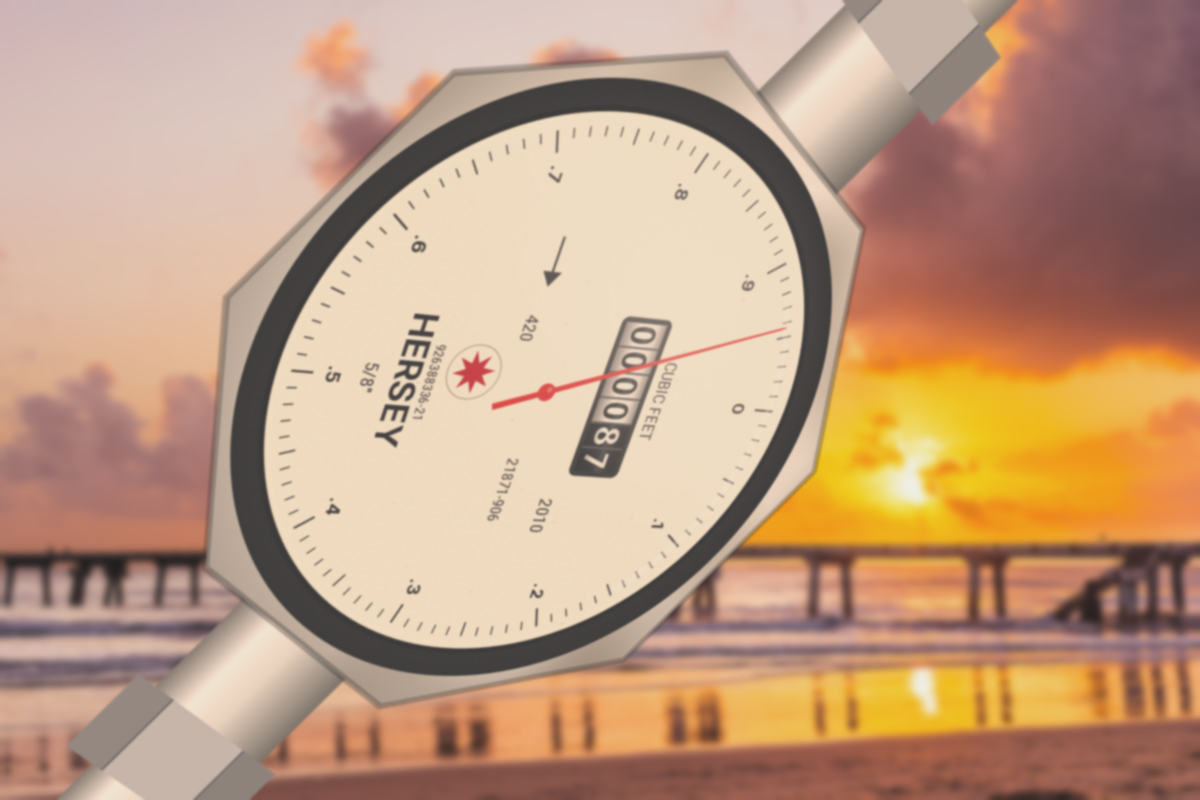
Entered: 86.94,ft³
